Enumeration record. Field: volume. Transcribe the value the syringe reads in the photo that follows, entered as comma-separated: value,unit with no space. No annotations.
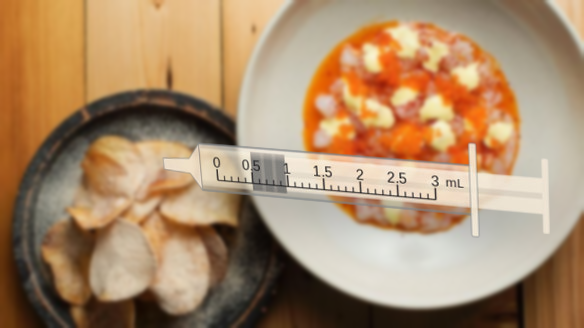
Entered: 0.5,mL
